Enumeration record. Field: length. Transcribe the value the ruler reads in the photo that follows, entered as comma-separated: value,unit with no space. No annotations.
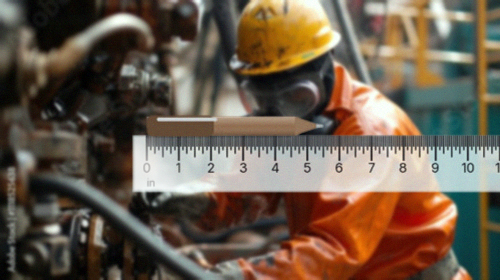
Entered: 5.5,in
